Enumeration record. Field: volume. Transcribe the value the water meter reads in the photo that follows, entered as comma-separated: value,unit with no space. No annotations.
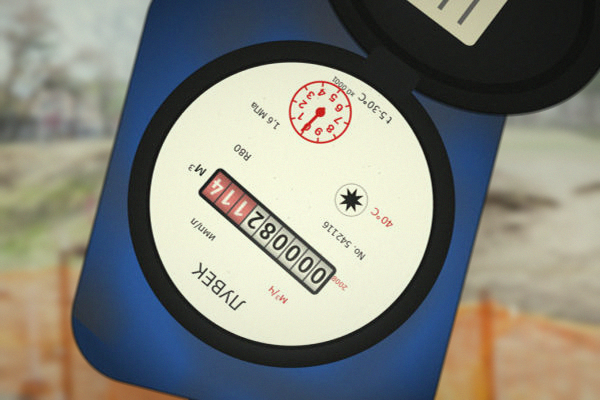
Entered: 82.1140,m³
